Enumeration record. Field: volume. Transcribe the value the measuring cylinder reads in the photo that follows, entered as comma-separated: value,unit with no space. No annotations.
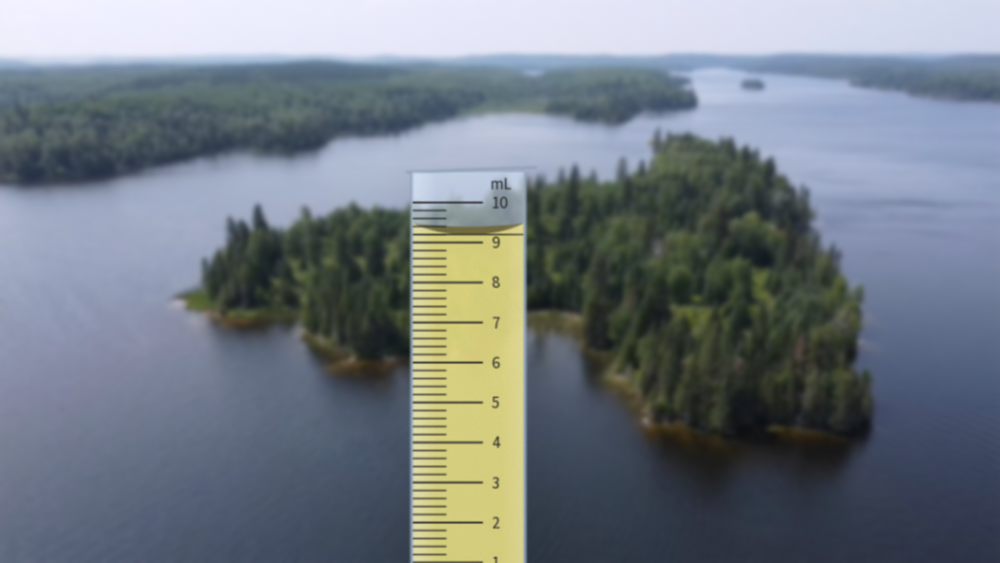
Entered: 9.2,mL
